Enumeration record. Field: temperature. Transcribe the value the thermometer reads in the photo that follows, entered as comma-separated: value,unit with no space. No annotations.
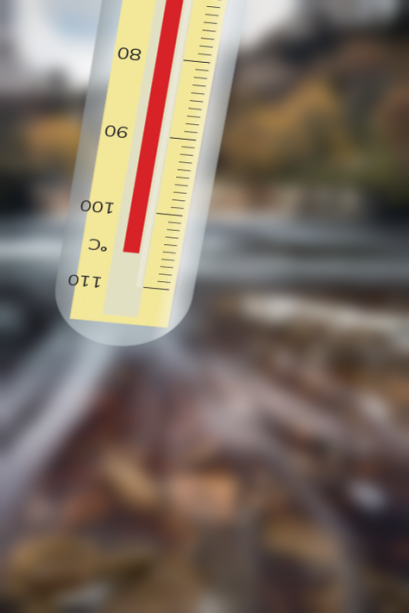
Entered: 105.5,°C
